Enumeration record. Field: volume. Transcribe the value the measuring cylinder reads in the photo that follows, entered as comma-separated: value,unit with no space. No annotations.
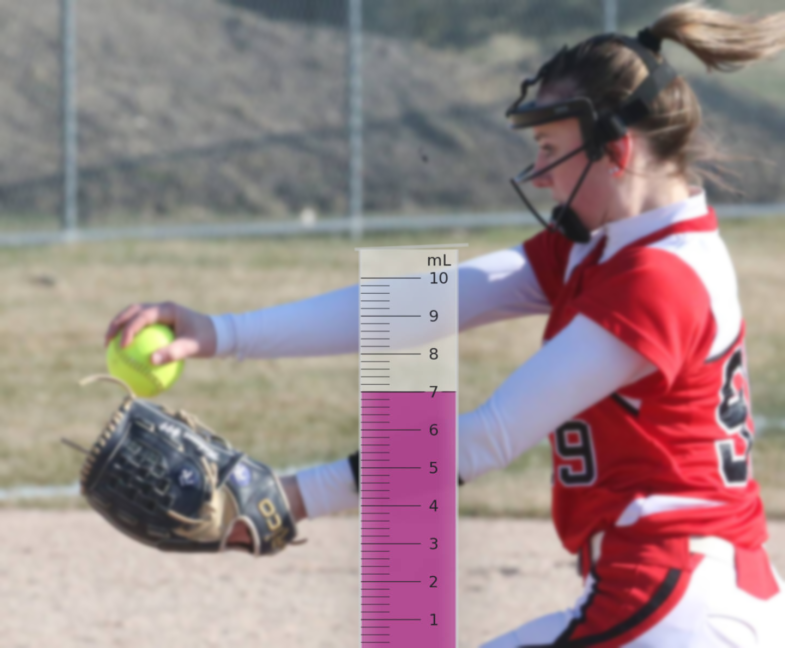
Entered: 7,mL
